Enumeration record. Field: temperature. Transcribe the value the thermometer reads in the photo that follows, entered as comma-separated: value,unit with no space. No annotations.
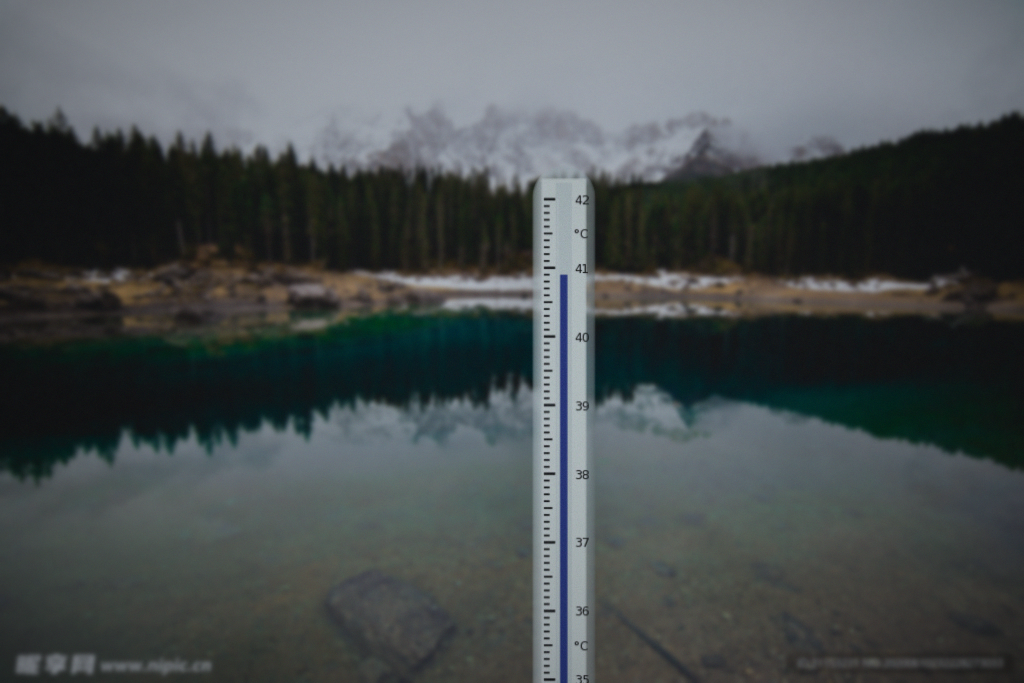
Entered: 40.9,°C
